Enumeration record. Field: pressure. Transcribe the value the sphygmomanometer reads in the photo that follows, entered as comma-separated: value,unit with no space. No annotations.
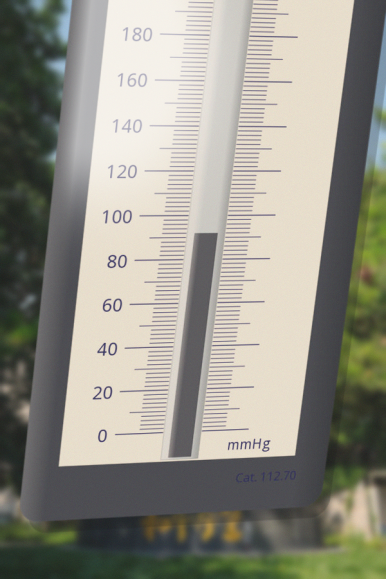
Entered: 92,mmHg
